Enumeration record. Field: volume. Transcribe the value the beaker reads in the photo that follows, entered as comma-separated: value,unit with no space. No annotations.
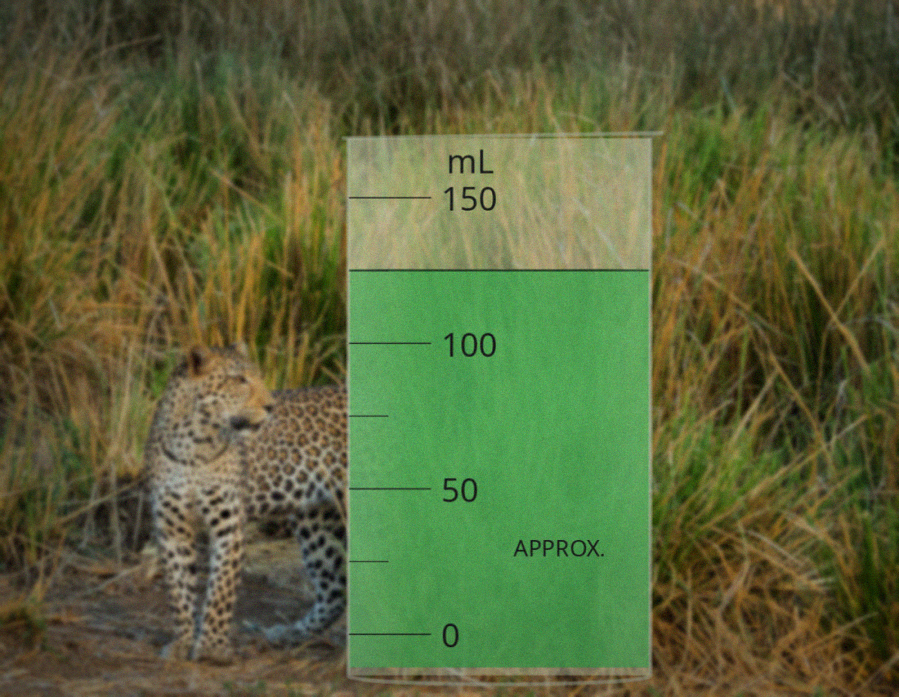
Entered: 125,mL
